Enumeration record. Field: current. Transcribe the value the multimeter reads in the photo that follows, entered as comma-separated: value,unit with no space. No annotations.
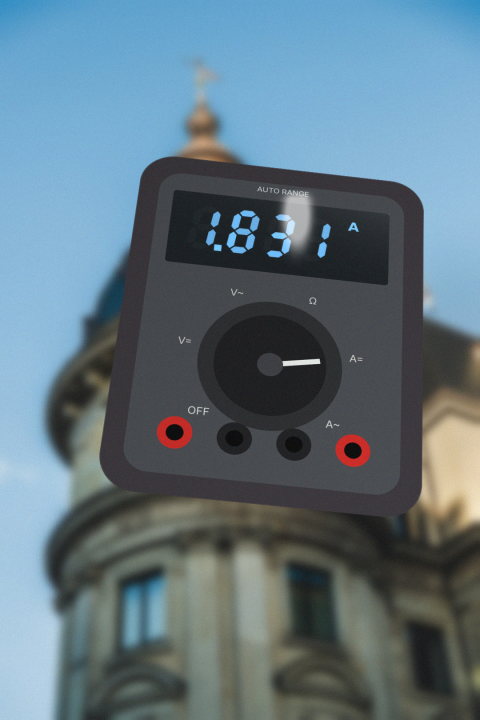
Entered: 1.831,A
